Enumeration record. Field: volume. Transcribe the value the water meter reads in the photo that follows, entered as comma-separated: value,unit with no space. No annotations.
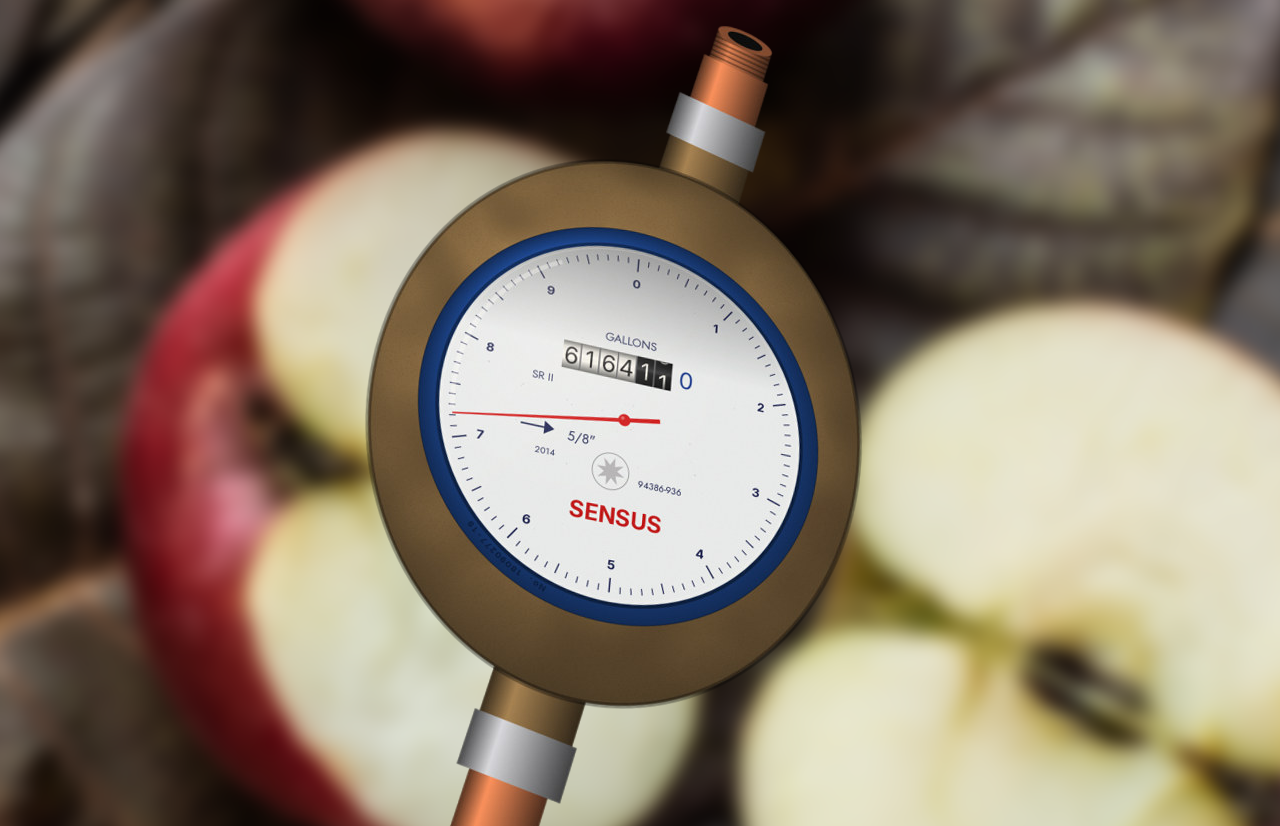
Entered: 6164107.2,gal
